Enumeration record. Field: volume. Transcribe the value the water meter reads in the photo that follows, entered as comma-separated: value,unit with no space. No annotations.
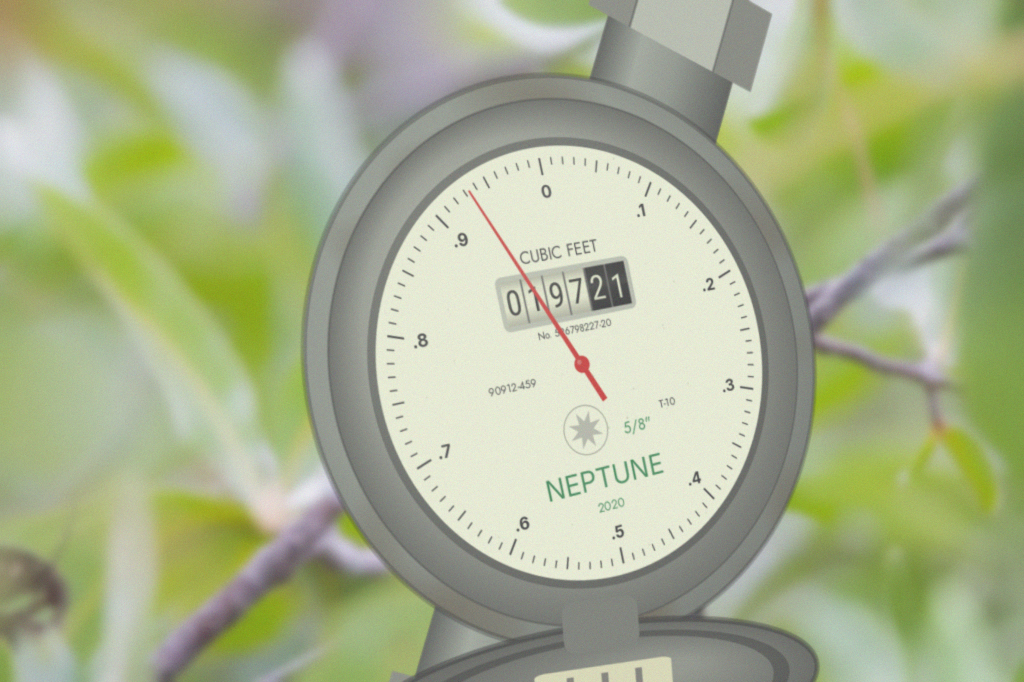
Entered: 19720.93,ft³
